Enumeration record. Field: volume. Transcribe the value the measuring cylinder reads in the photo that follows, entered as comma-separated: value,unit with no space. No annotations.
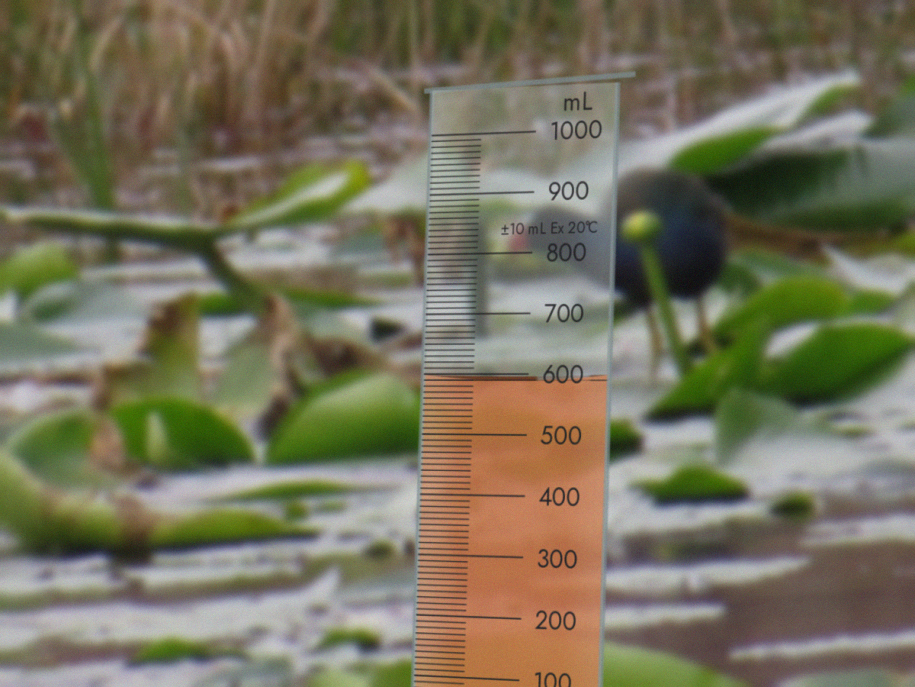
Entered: 590,mL
